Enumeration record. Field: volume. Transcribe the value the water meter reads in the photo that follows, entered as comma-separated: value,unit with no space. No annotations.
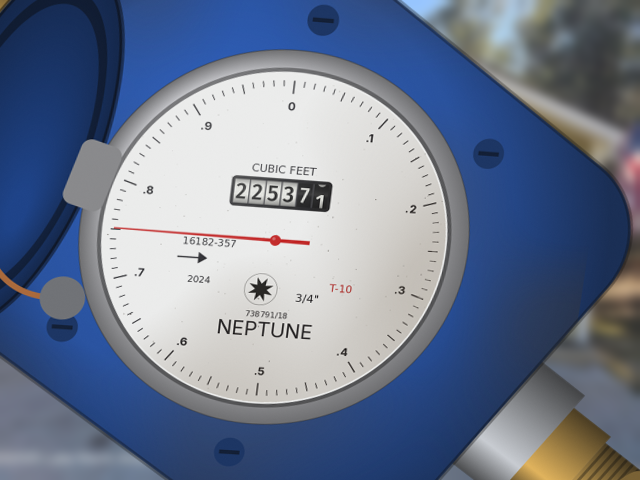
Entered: 225370.75,ft³
